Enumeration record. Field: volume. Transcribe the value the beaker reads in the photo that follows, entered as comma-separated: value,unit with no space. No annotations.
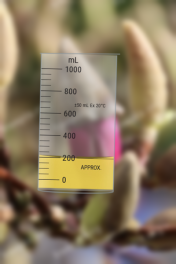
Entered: 200,mL
